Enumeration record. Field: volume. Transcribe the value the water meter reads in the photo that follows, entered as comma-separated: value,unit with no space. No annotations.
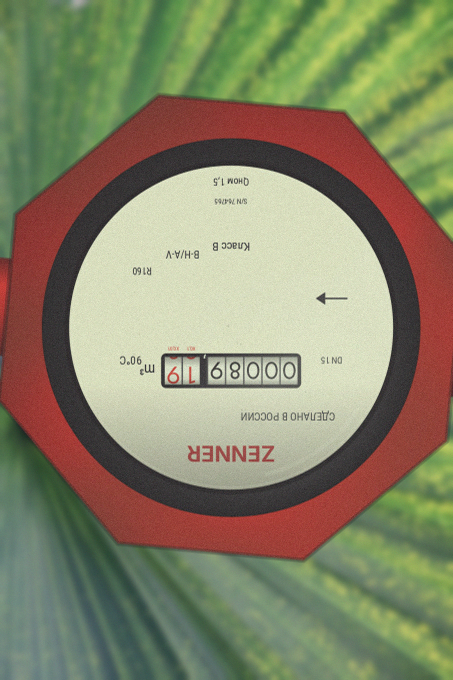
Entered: 89.19,m³
